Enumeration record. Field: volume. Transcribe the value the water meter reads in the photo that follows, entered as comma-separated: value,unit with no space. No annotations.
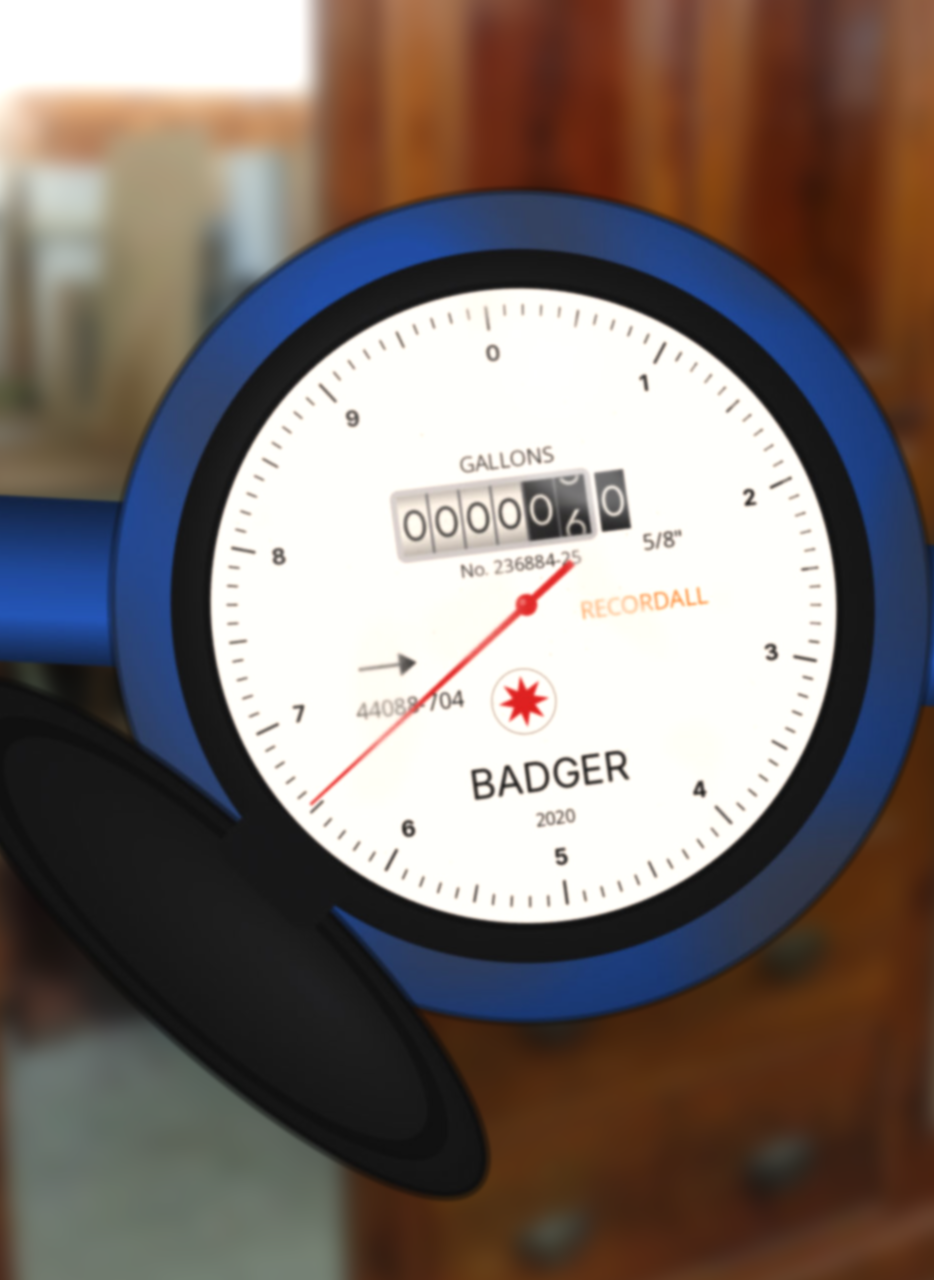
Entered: 56.5,gal
